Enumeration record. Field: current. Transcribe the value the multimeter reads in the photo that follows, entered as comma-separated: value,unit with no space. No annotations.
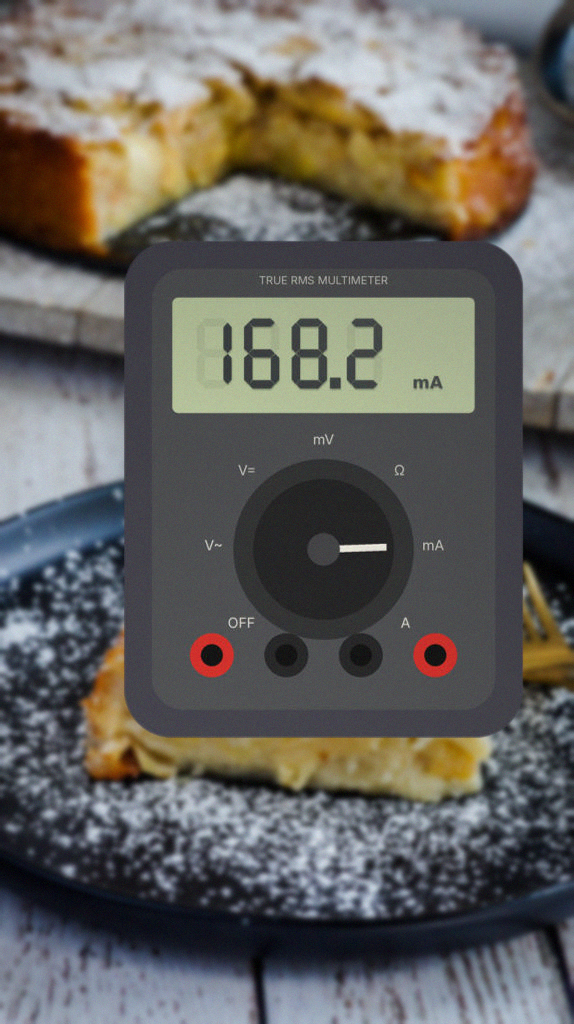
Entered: 168.2,mA
